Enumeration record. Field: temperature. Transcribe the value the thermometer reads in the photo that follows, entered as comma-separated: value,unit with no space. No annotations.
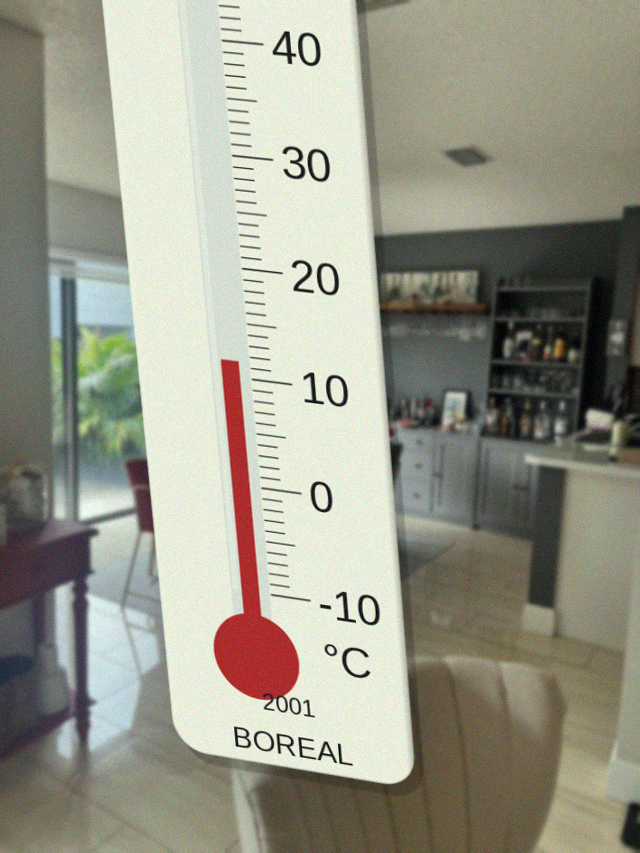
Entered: 11.5,°C
